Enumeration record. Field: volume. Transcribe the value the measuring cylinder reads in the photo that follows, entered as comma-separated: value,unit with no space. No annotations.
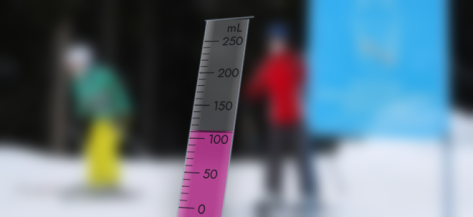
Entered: 110,mL
